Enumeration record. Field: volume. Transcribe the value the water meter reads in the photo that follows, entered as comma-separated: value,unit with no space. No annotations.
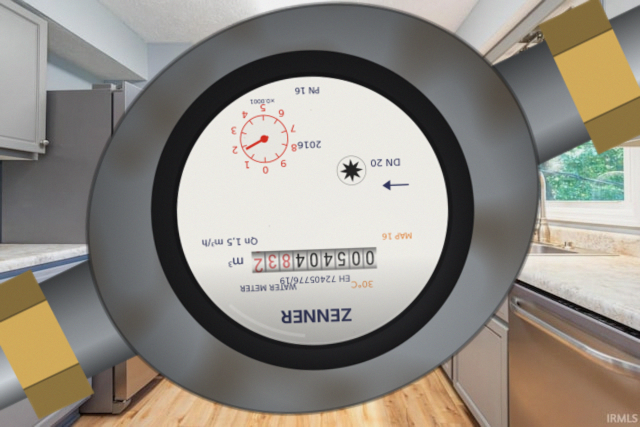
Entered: 5404.8321,m³
